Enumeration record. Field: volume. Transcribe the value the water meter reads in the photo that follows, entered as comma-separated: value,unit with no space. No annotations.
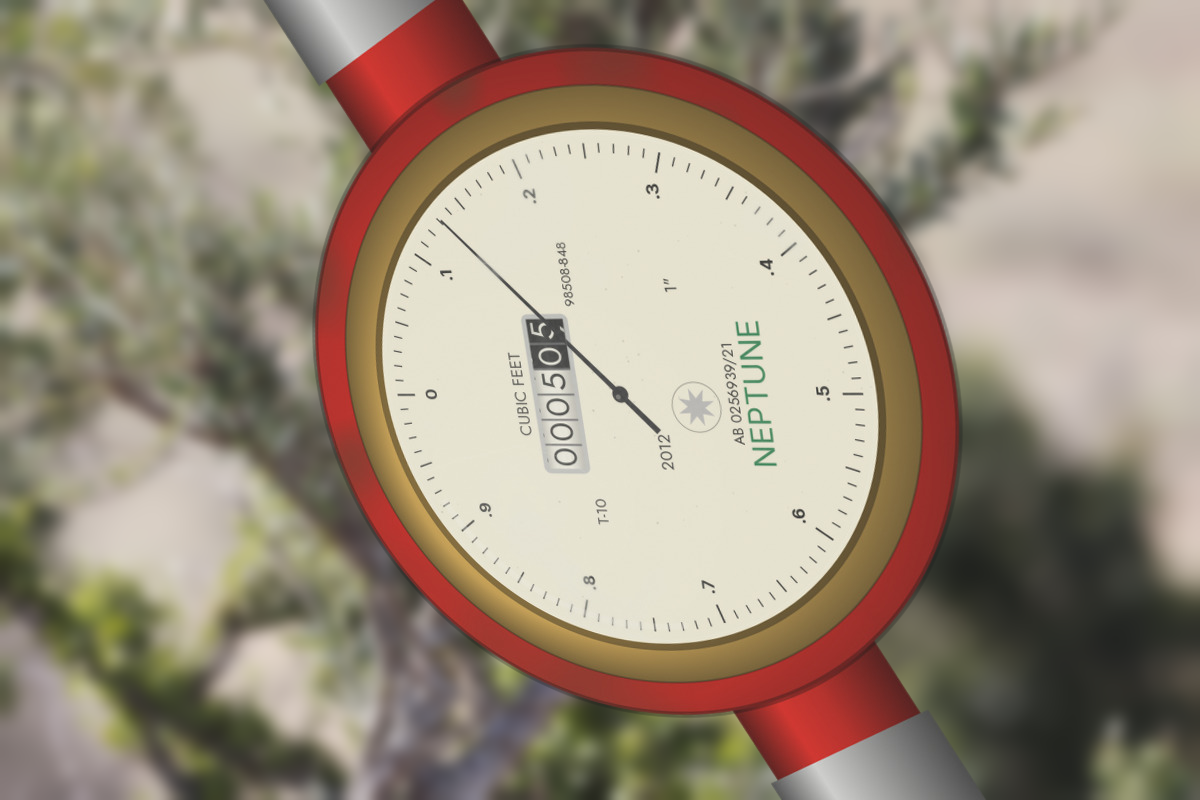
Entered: 505.13,ft³
